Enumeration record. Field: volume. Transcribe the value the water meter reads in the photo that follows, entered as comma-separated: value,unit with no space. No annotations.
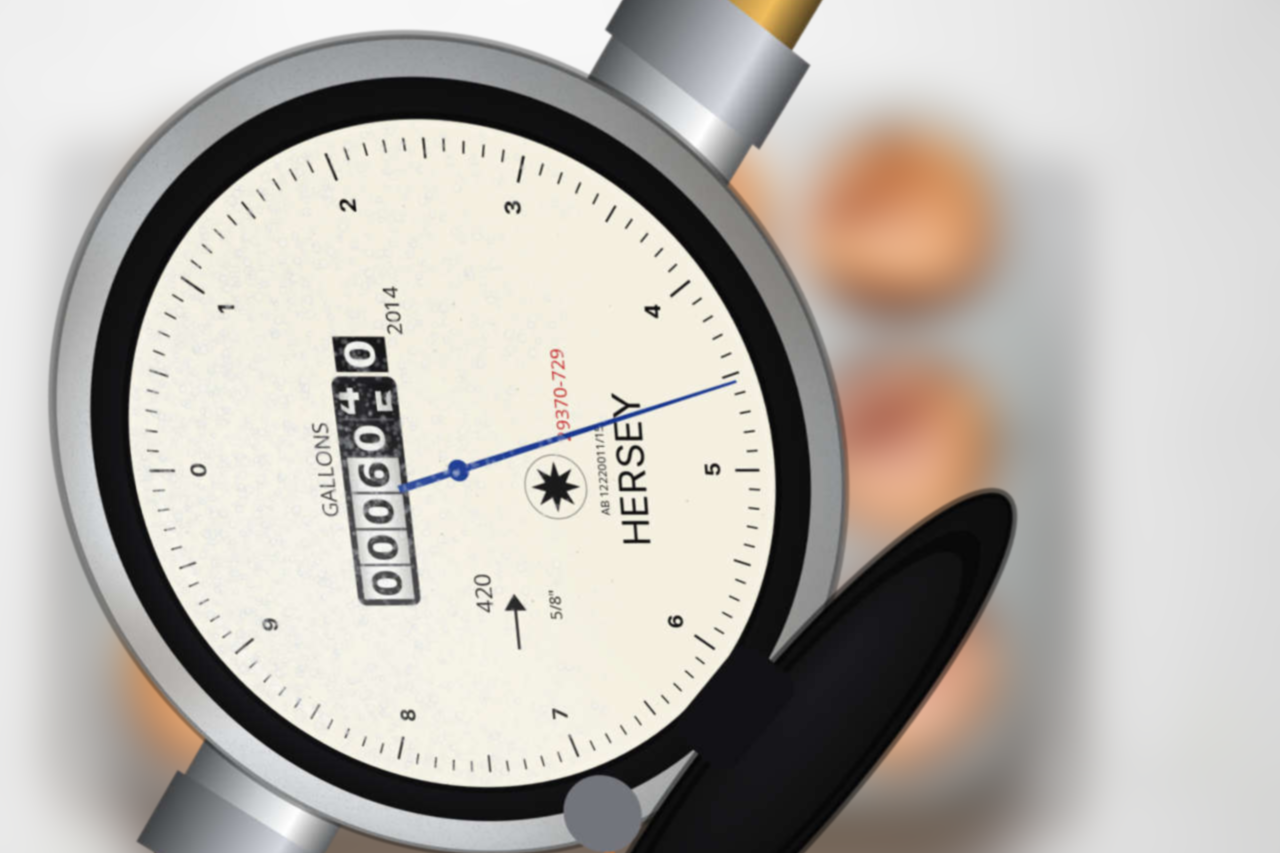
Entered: 6044.5,gal
